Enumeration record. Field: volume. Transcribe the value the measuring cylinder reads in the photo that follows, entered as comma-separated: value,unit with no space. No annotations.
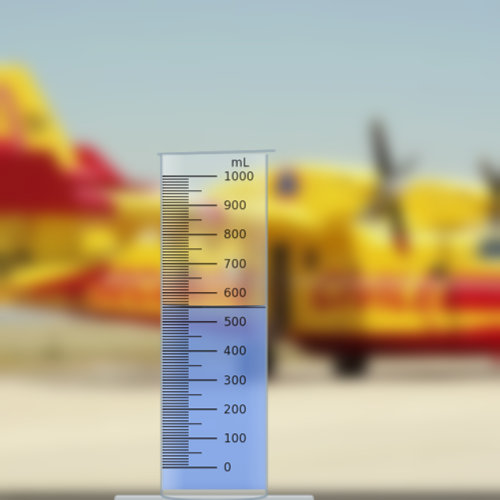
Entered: 550,mL
